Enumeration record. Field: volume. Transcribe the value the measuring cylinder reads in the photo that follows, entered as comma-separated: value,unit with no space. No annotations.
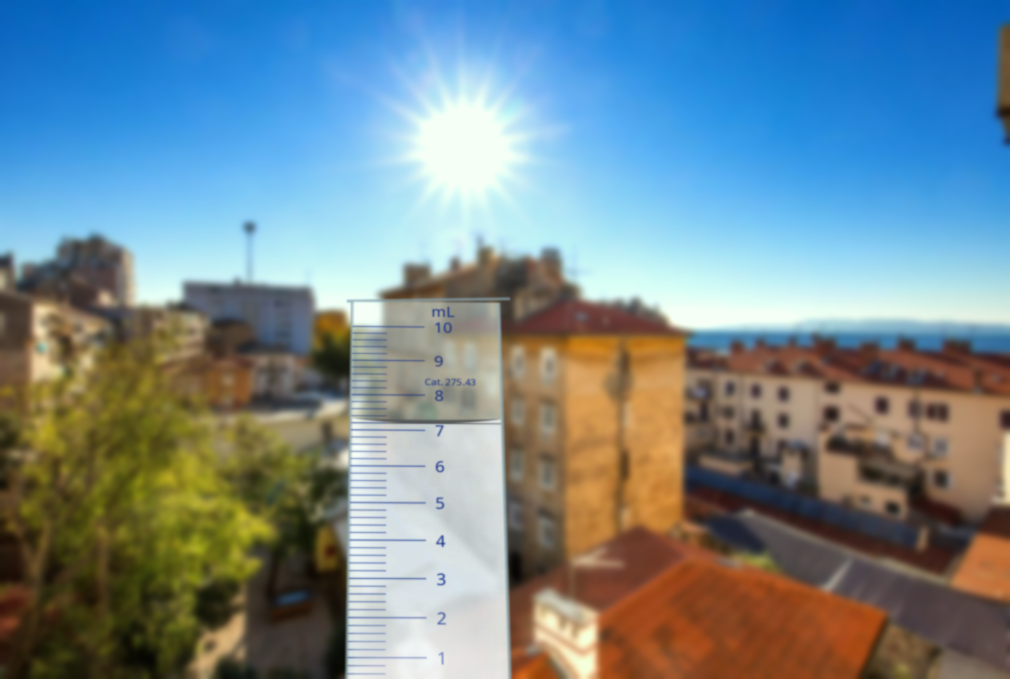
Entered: 7.2,mL
